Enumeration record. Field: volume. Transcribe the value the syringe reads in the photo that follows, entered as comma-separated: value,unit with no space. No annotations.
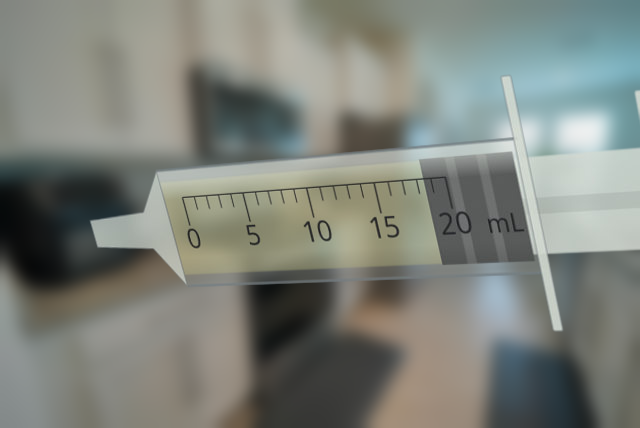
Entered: 18.5,mL
